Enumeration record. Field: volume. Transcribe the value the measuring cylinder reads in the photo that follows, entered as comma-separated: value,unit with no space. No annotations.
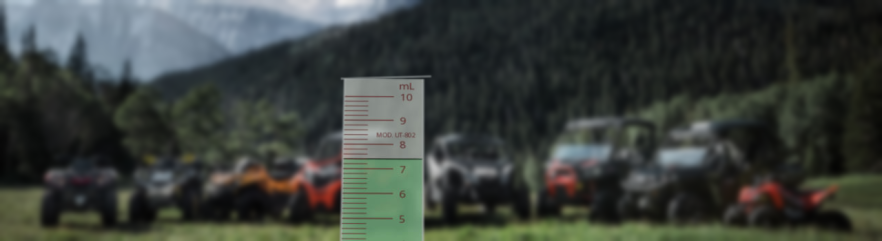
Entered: 7.4,mL
